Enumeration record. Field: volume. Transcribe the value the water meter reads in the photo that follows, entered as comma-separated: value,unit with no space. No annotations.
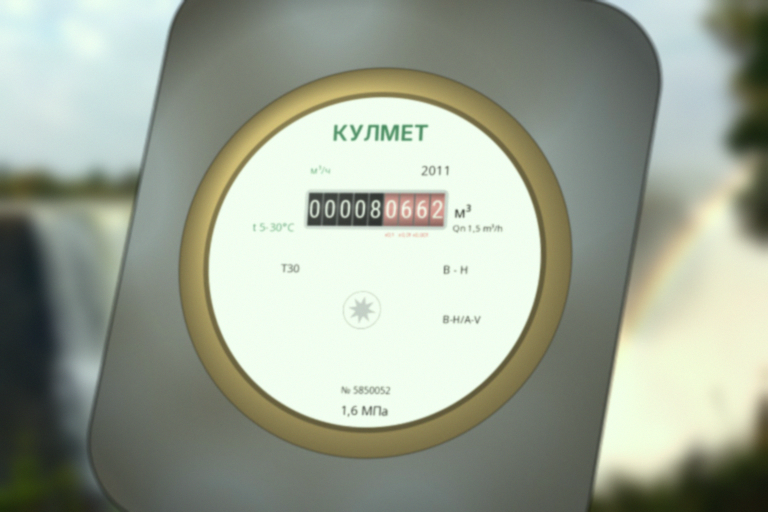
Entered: 8.0662,m³
